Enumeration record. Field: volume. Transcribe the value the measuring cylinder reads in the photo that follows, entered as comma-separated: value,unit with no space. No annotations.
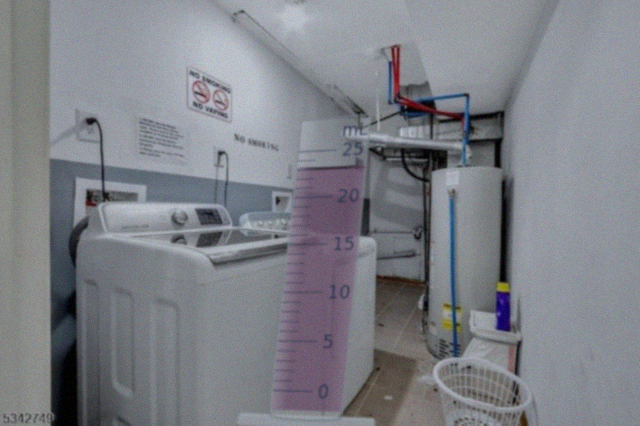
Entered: 23,mL
